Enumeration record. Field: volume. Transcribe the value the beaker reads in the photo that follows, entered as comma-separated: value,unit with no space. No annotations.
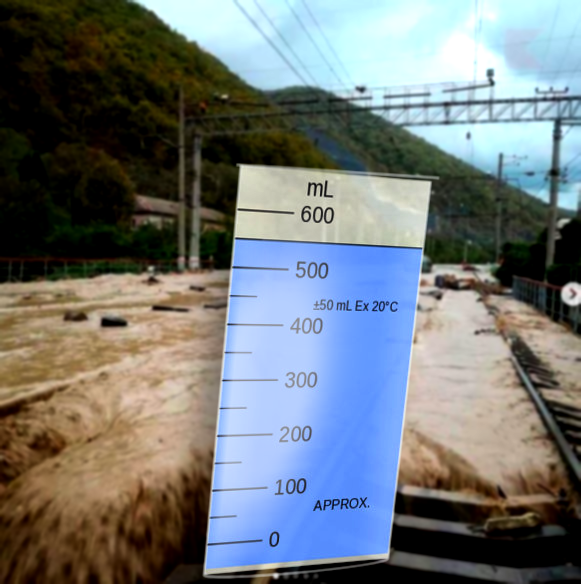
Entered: 550,mL
